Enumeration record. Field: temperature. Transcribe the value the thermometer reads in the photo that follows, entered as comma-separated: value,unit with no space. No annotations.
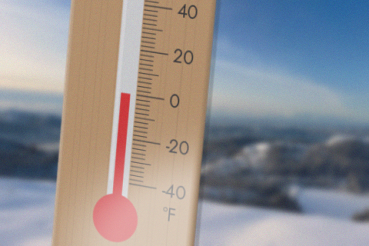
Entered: 0,°F
